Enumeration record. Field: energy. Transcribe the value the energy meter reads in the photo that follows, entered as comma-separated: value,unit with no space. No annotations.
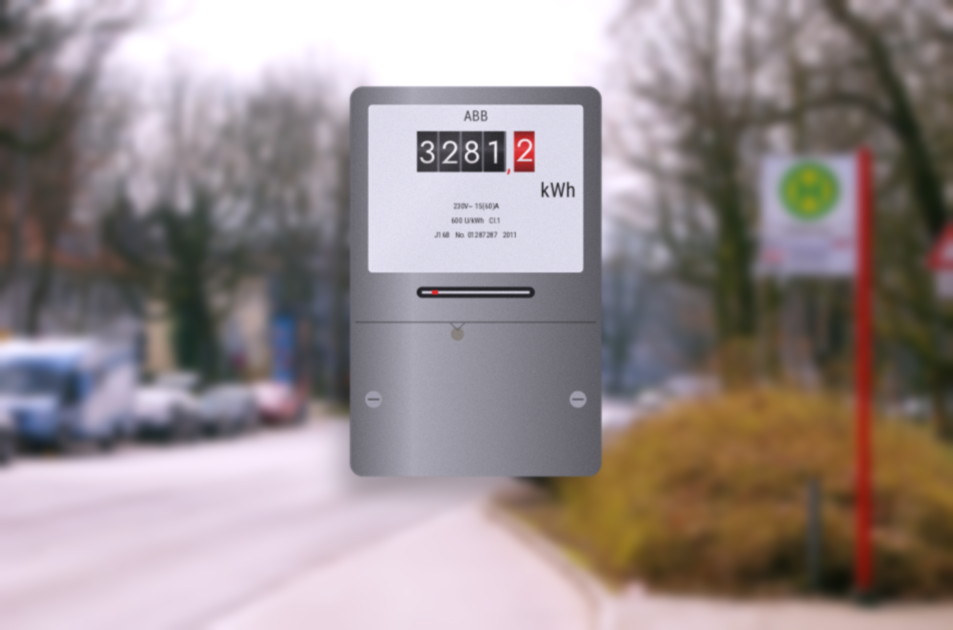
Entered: 3281.2,kWh
